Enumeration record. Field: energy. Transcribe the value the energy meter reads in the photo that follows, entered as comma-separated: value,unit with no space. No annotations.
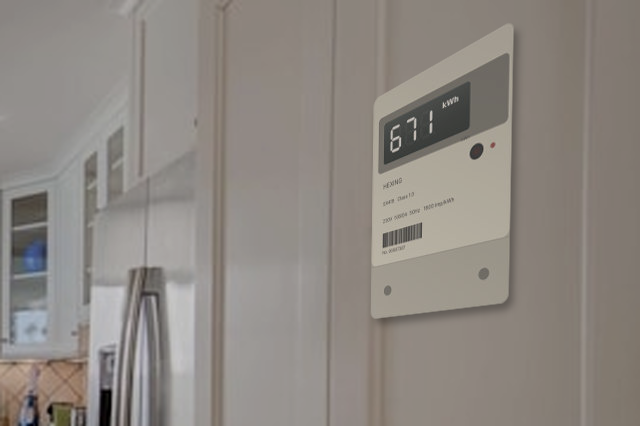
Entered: 671,kWh
